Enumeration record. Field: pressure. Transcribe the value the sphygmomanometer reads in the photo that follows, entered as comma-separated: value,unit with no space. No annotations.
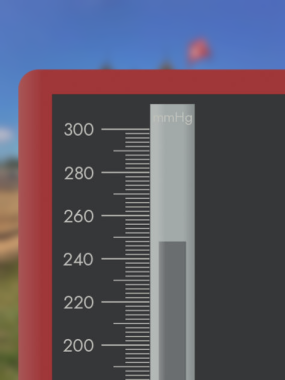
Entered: 248,mmHg
